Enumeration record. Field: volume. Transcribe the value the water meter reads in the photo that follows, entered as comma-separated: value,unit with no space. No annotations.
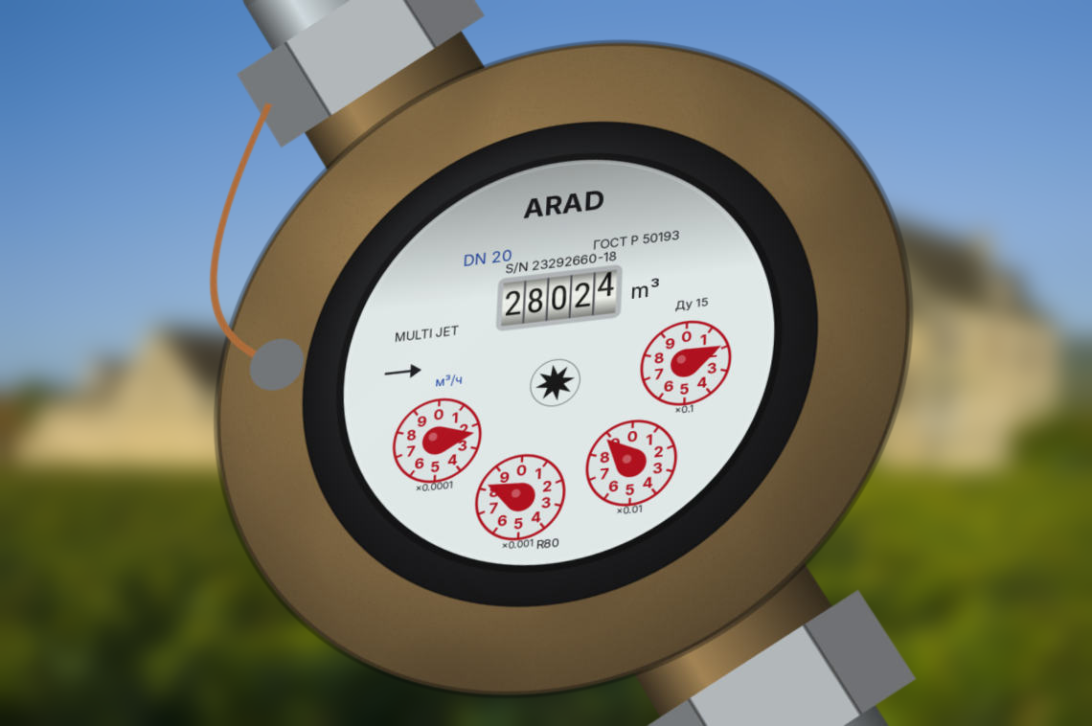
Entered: 28024.1882,m³
